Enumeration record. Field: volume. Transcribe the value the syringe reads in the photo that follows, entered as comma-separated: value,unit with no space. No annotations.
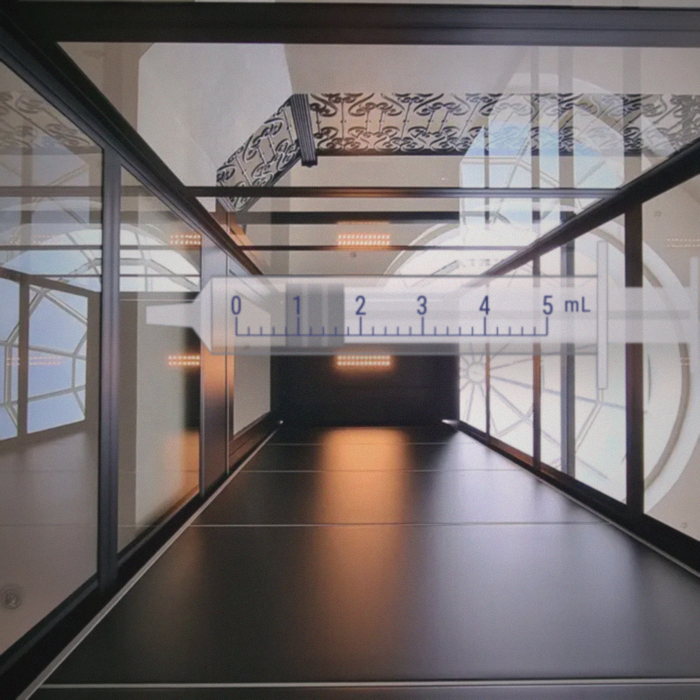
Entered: 0.8,mL
